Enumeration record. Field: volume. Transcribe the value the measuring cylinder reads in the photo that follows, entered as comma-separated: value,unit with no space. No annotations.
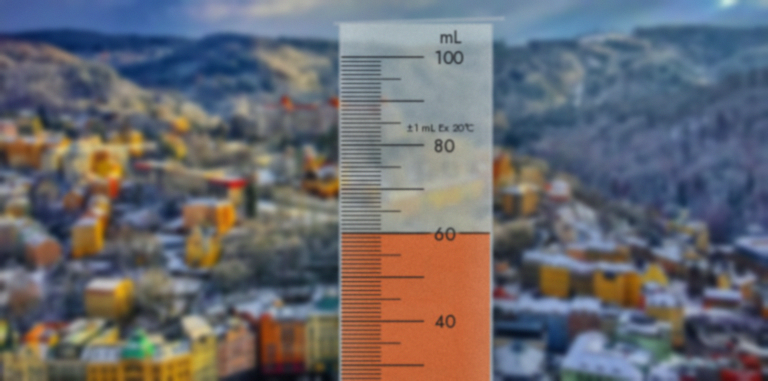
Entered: 60,mL
